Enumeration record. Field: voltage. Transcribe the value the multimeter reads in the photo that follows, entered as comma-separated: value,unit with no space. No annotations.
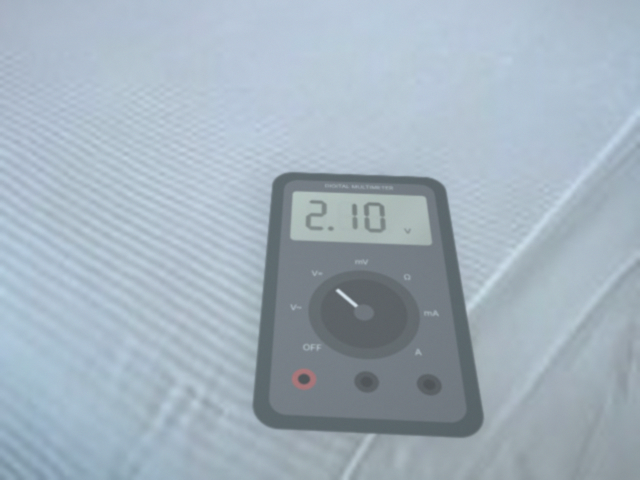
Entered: 2.10,V
